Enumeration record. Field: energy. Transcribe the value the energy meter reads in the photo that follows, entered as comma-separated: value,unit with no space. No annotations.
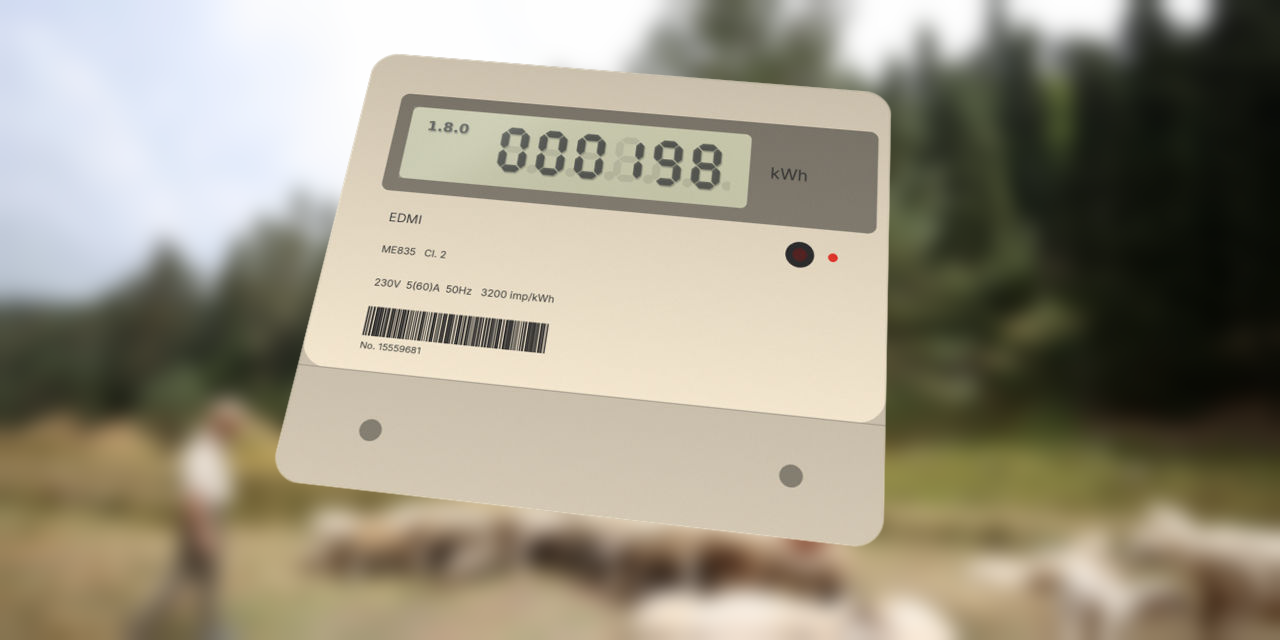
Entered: 198,kWh
